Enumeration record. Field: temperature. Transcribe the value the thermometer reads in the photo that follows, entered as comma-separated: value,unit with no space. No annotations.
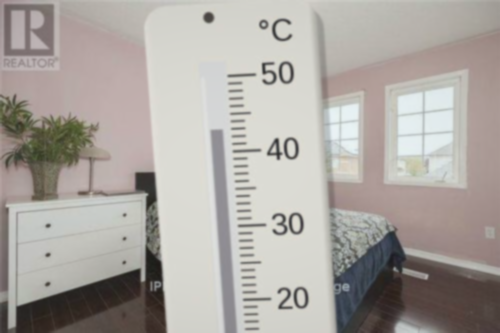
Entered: 43,°C
